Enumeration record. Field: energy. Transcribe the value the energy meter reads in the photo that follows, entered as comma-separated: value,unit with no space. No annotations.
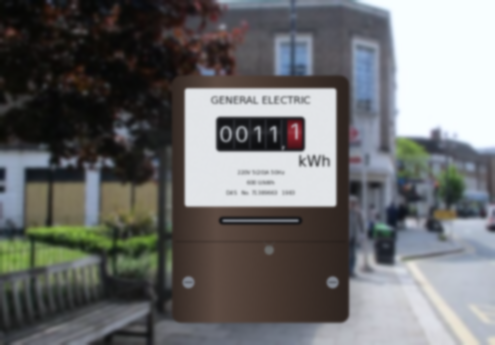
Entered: 11.1,kWh
